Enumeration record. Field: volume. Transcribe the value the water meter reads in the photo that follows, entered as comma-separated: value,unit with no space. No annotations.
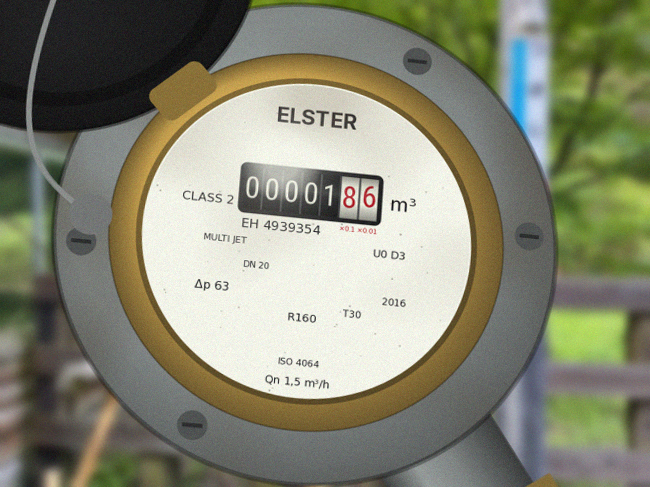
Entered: 1.86,m³
